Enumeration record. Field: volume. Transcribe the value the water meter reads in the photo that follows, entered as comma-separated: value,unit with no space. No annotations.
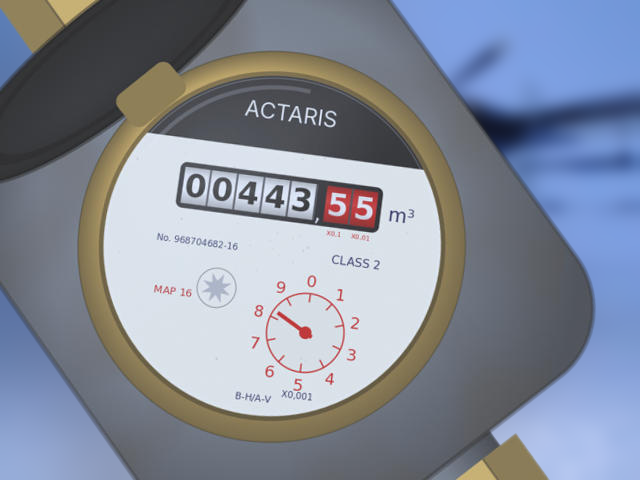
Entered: 443.558,m³
